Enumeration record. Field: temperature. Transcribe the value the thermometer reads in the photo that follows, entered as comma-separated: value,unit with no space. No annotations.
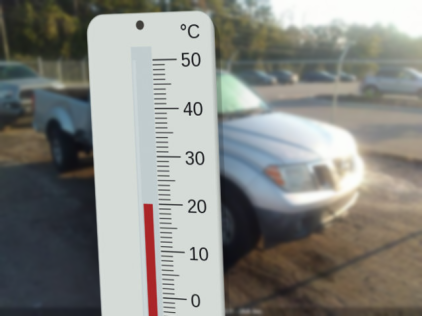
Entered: 20,°C
